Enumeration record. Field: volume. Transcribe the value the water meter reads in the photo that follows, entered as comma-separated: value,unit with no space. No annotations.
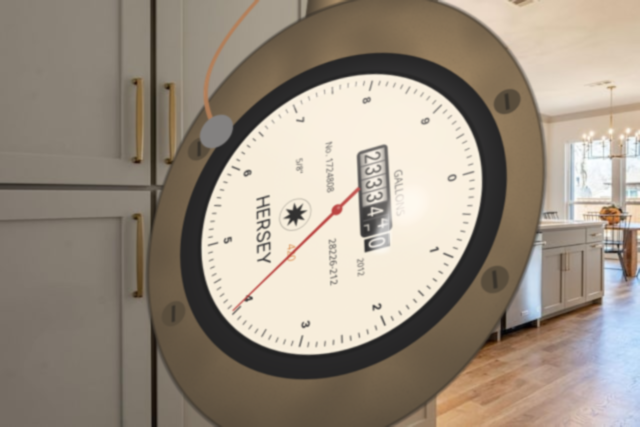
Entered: 2333444.0,gal
